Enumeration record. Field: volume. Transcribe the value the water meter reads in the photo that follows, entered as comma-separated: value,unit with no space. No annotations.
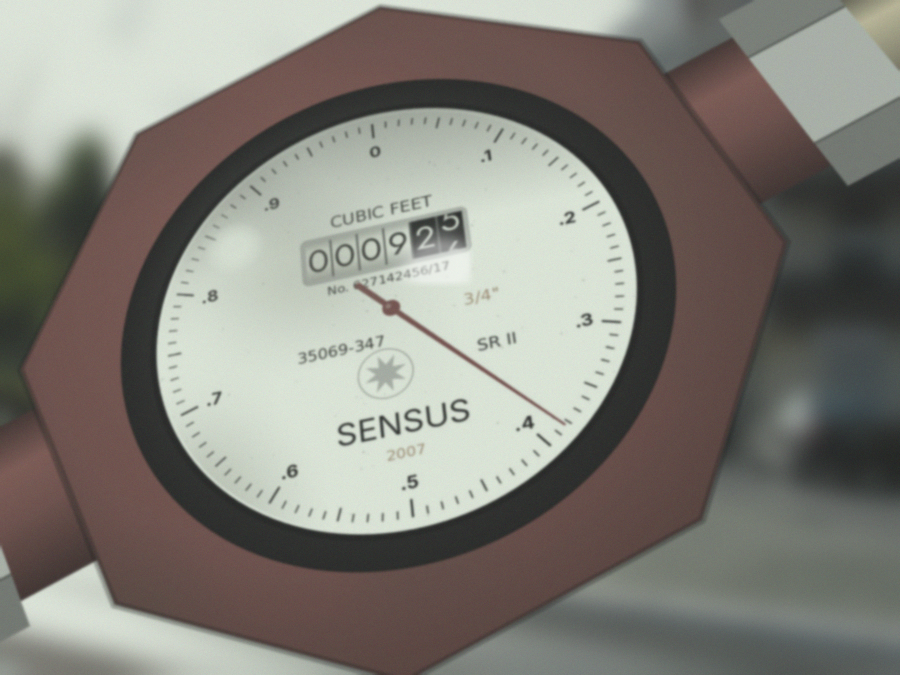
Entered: 925.38,ft³
